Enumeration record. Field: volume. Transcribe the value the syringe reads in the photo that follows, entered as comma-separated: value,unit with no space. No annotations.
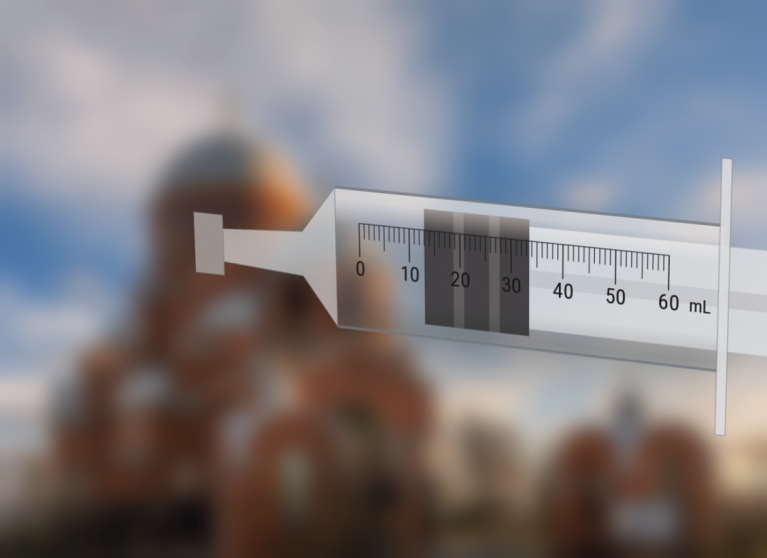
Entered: 13,mL
